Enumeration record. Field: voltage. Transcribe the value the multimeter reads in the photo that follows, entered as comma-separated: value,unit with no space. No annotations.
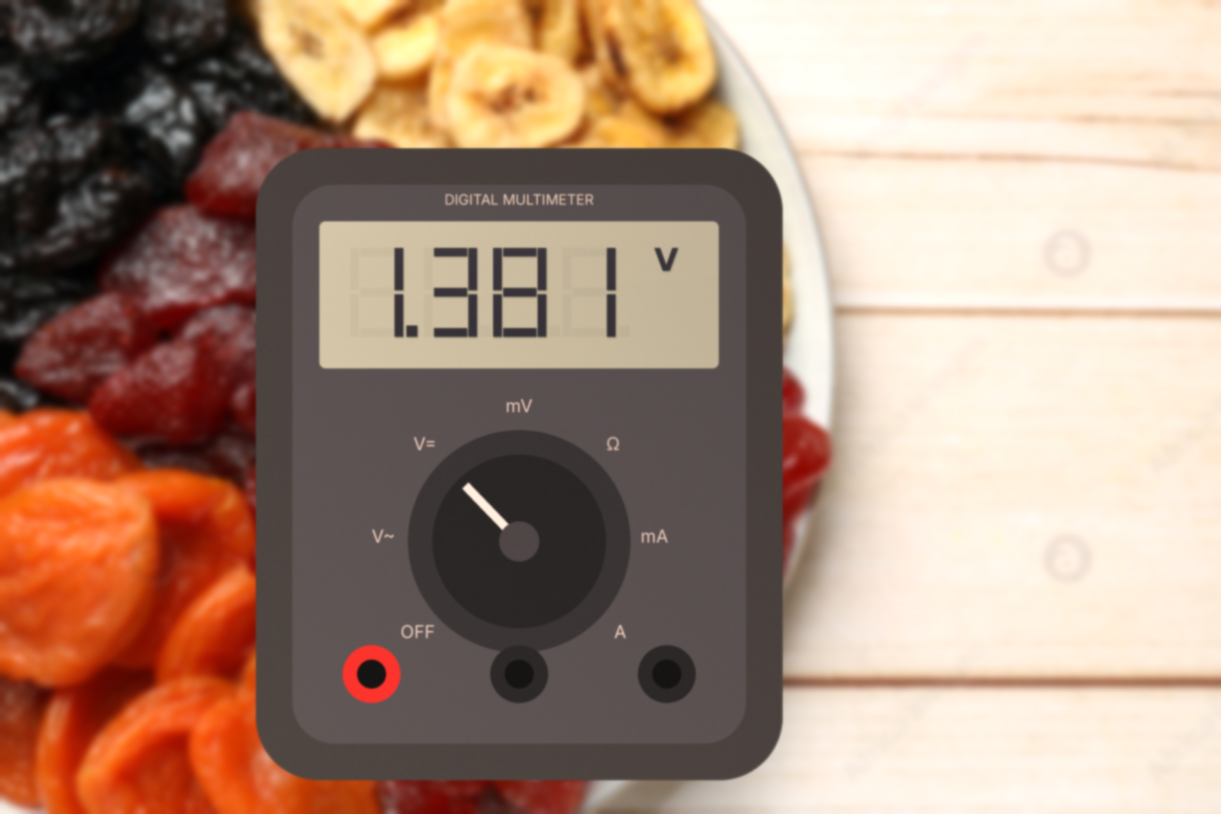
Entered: 1.381,V
